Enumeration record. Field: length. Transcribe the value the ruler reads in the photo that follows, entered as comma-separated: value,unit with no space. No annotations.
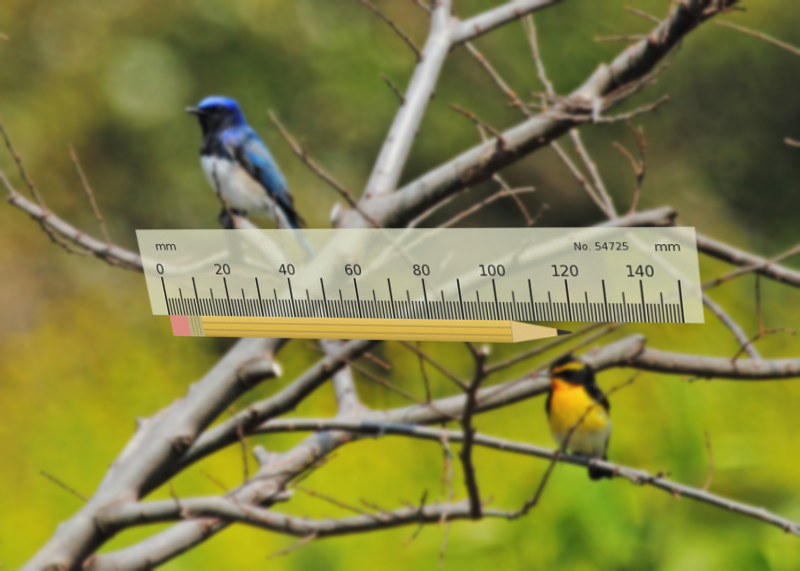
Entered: 120,mm
